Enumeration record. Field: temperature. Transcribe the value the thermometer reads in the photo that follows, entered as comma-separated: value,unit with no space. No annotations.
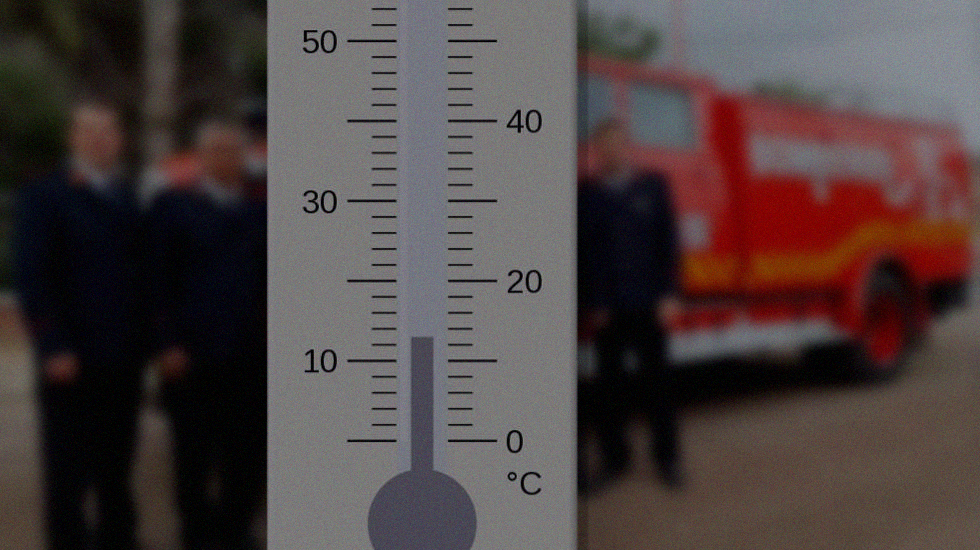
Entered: 13,°C
